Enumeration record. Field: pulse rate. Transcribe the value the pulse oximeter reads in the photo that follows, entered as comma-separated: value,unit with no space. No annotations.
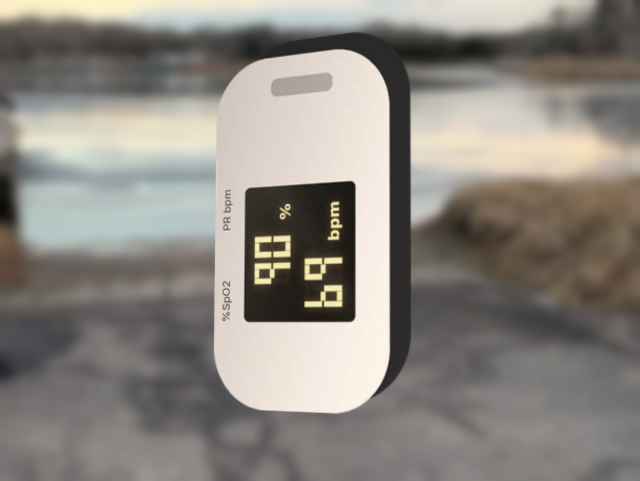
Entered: 69,bpm
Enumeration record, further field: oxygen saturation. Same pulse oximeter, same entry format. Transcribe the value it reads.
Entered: 90,%
